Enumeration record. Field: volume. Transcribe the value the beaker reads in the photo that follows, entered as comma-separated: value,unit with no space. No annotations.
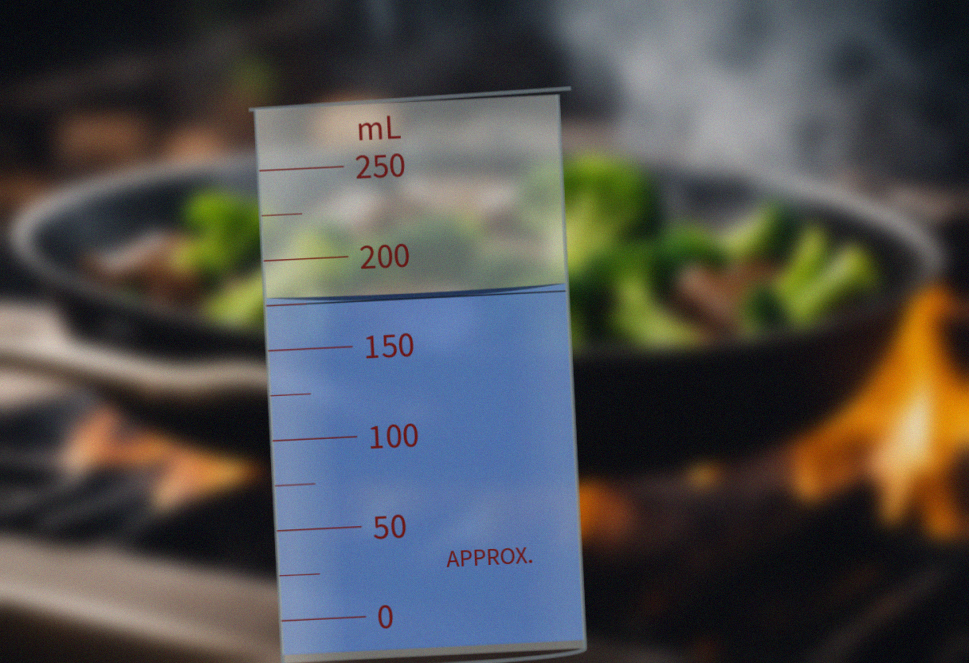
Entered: 175,mL
